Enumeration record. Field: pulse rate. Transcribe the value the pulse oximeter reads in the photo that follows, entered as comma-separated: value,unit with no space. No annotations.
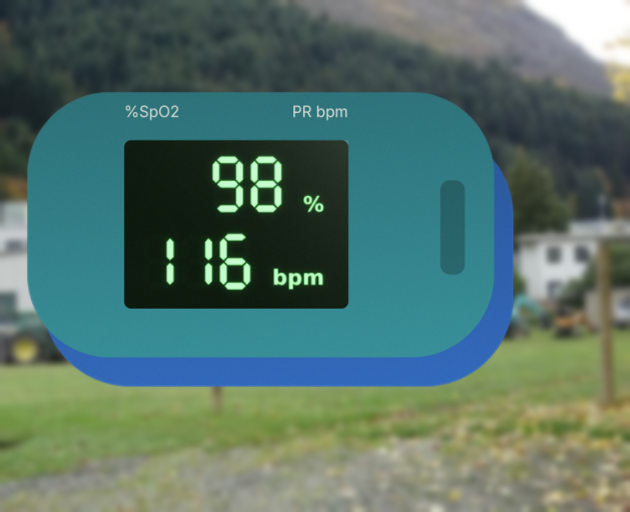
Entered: 116,bpm
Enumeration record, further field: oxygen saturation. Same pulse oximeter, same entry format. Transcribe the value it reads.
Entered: 98,%
